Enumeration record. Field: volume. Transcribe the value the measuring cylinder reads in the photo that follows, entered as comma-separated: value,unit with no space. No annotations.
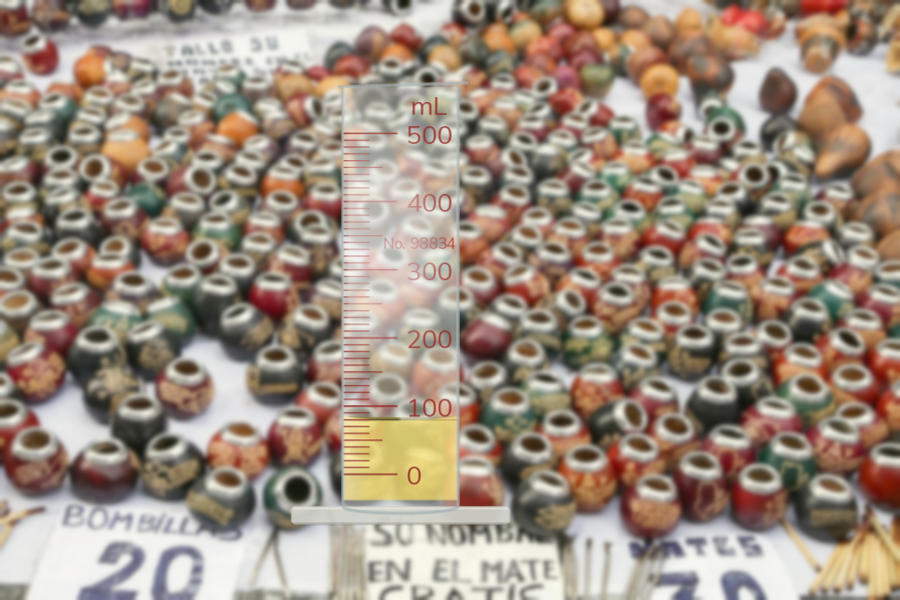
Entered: 80,mL
